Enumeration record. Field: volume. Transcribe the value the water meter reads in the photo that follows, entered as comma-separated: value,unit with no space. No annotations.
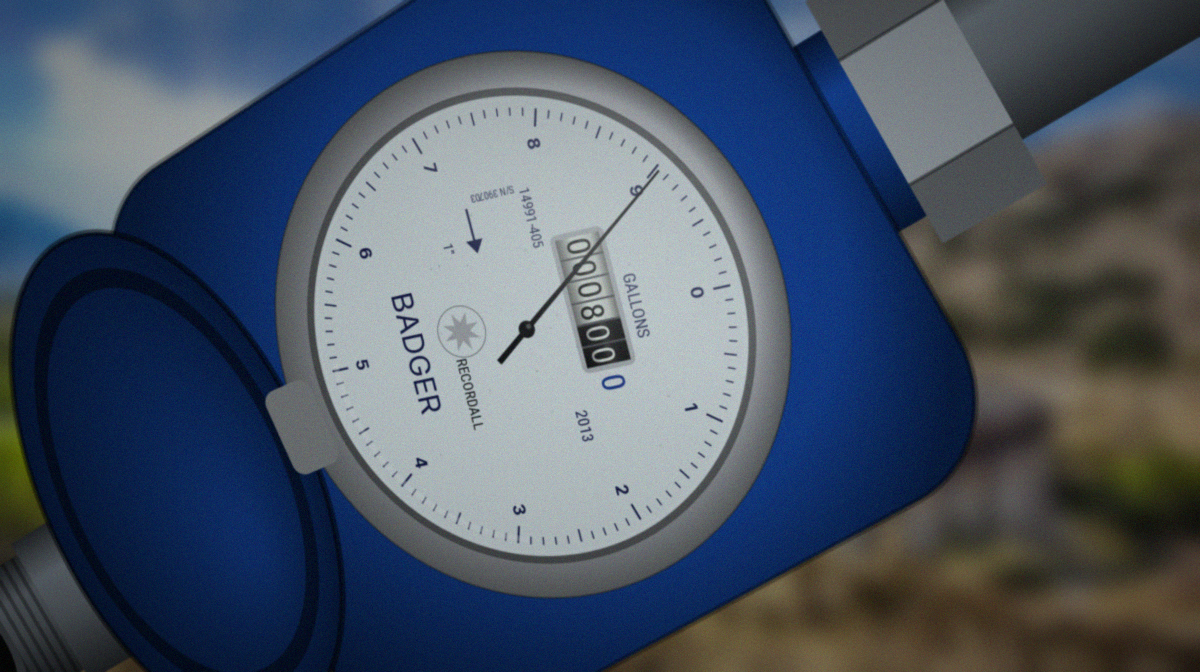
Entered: 7999.0,gal
